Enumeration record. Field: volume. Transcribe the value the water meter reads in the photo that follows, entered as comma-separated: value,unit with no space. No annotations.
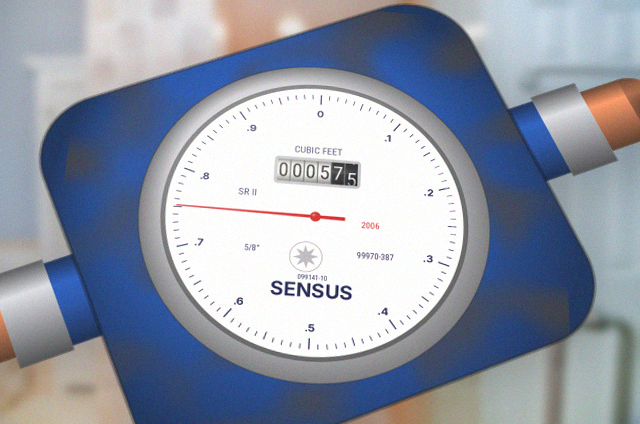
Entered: 574.75,ft³
